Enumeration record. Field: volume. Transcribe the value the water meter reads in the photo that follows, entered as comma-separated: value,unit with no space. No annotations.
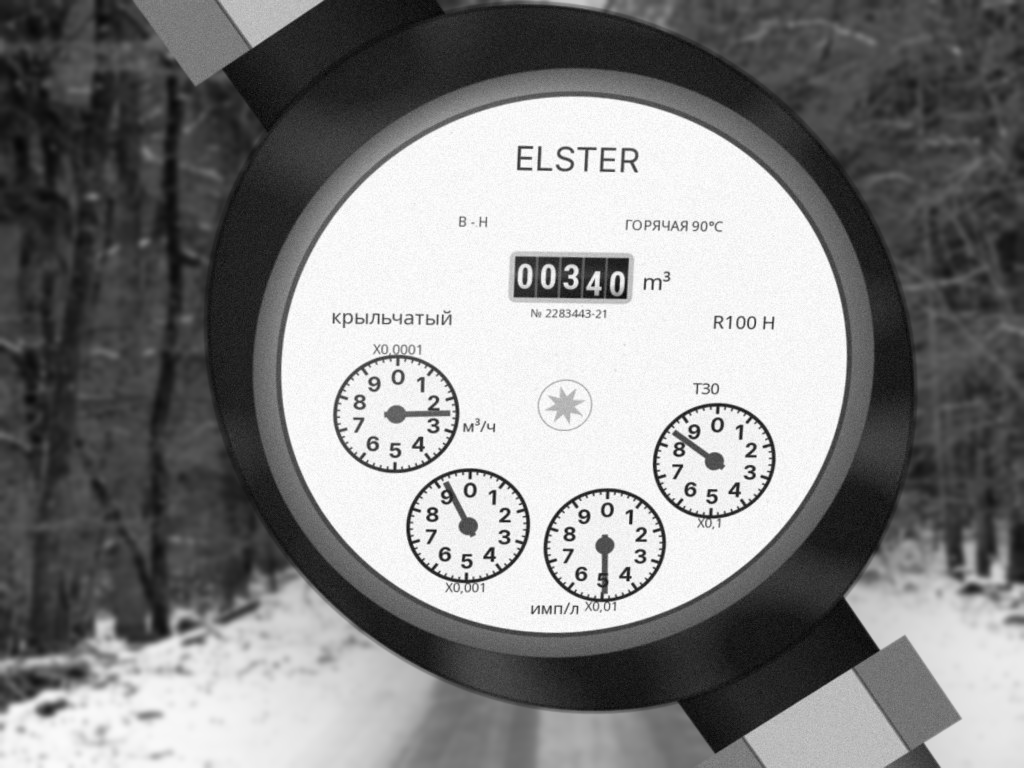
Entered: 339.8492,m³
